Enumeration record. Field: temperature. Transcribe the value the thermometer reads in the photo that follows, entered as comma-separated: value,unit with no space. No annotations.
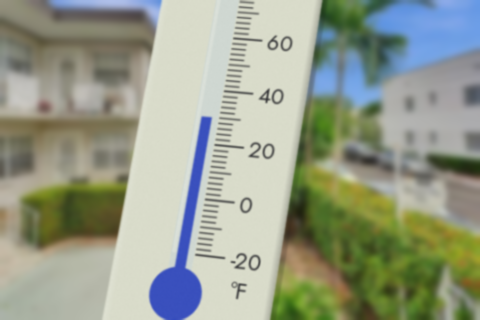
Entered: 30,°F
